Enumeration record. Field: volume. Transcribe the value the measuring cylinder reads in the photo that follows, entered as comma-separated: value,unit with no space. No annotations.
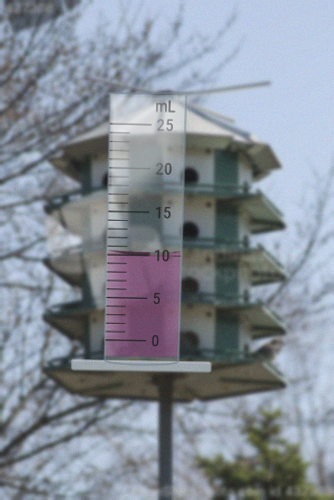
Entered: 10,mL
